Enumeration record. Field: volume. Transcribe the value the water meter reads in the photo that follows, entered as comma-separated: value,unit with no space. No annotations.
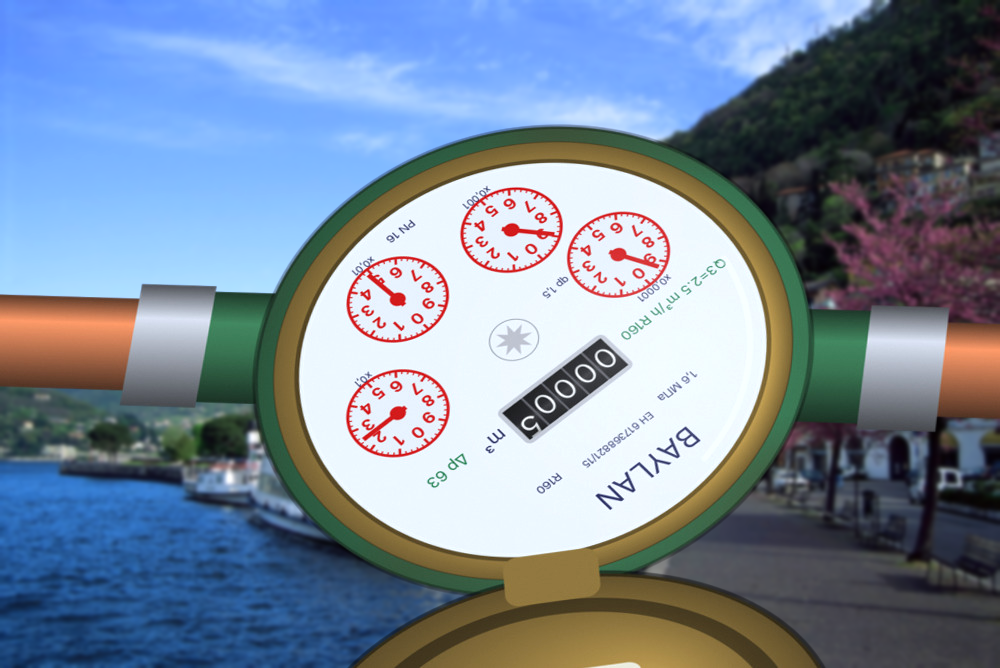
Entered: 5.2489,m³
